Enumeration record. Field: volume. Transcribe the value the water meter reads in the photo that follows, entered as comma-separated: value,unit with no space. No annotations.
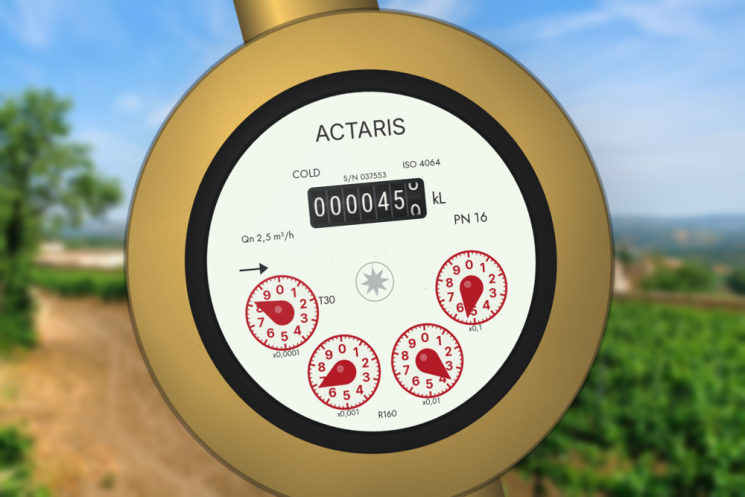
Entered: 458.5368,kL
